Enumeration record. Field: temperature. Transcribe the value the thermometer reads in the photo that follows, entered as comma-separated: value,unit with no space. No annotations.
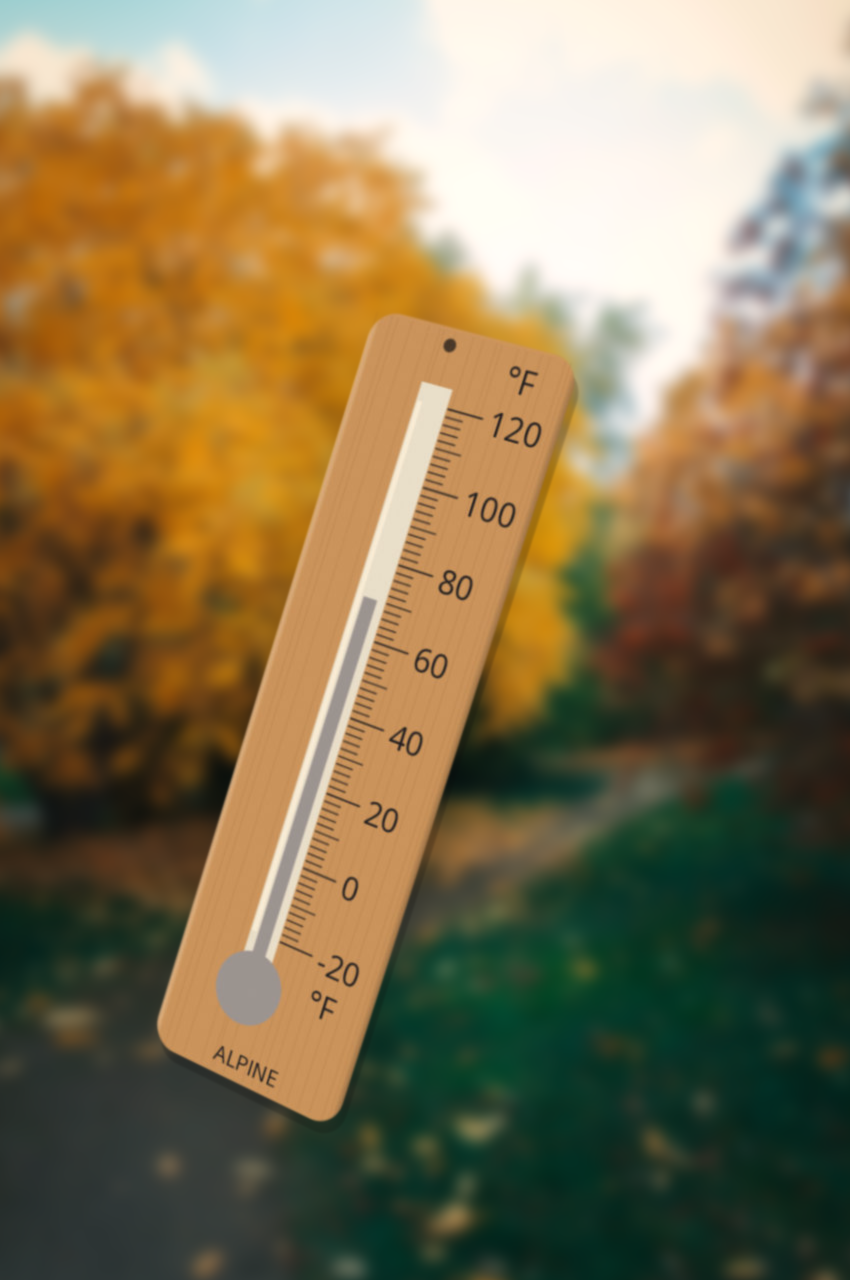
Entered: 70,°F
